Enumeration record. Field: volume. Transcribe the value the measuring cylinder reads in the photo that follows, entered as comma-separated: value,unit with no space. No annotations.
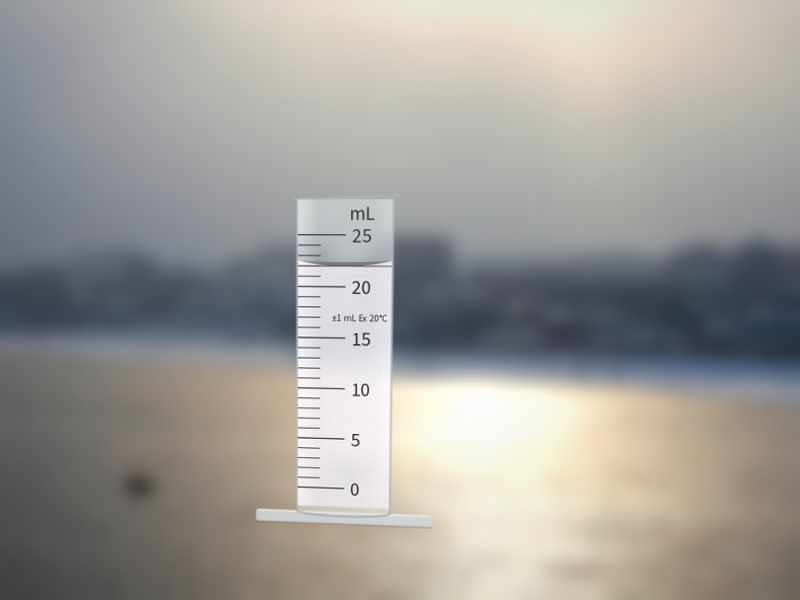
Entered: 22,mL
